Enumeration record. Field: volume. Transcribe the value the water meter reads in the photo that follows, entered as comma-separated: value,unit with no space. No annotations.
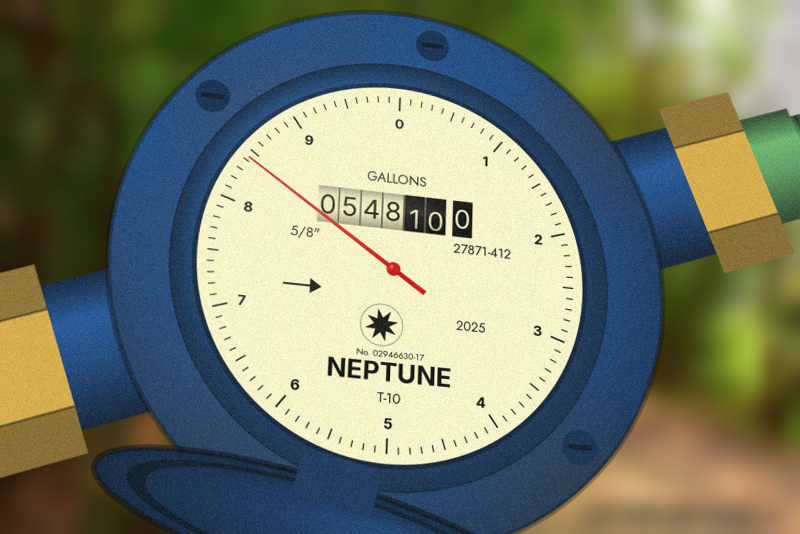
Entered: 548098.4,gal
